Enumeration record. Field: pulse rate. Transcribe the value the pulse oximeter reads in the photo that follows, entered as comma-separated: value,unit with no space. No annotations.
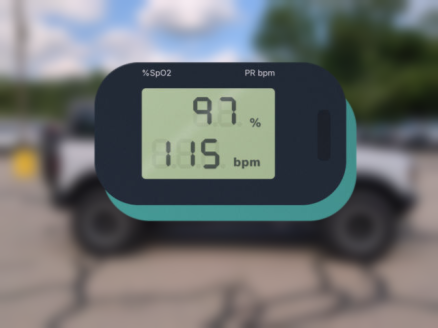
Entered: 115,bpm
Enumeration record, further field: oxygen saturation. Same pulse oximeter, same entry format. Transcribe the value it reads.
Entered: 97,%
